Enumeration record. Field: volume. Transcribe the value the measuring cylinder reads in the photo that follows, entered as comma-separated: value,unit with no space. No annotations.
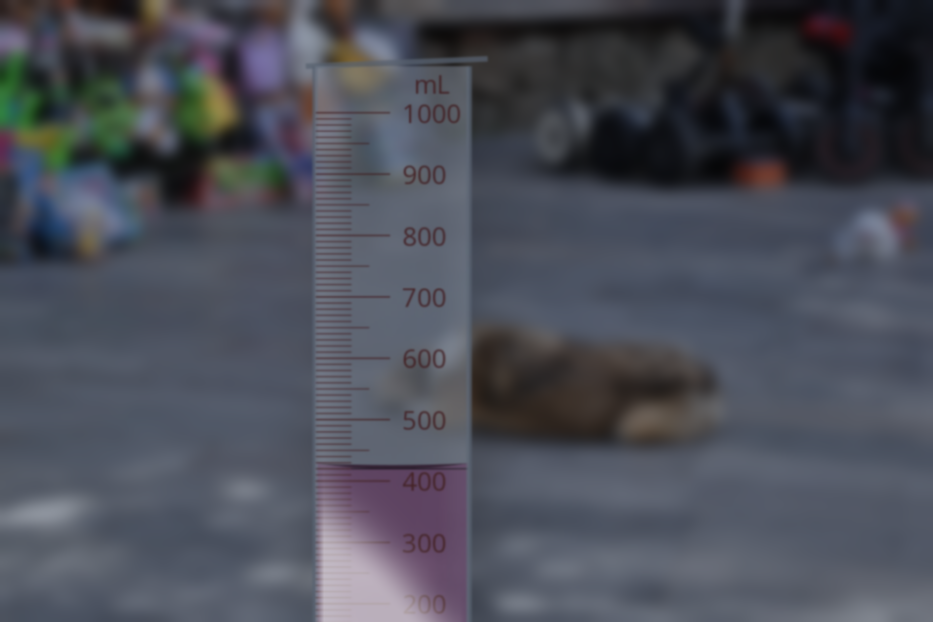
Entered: 420,mL
